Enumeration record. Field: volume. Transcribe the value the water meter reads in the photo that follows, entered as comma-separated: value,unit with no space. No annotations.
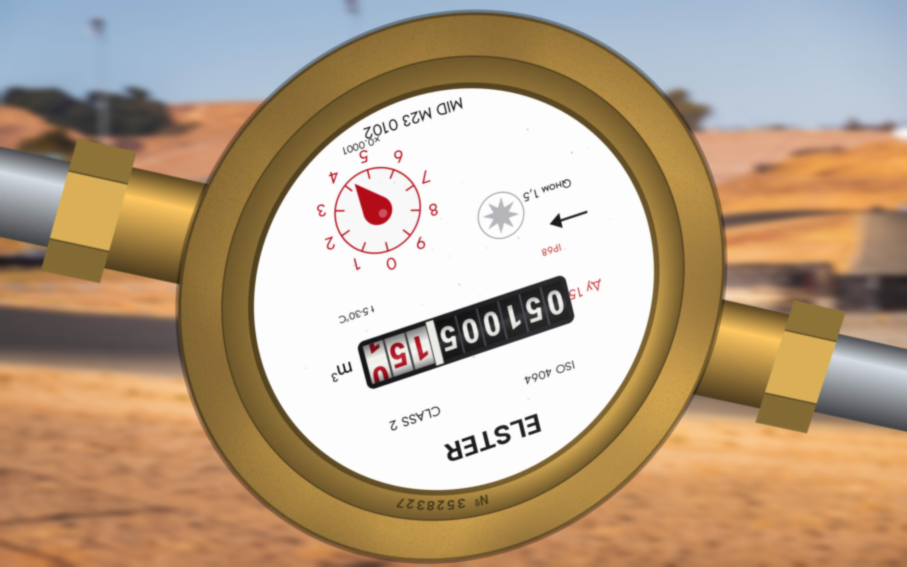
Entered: 51005.1504,m³
